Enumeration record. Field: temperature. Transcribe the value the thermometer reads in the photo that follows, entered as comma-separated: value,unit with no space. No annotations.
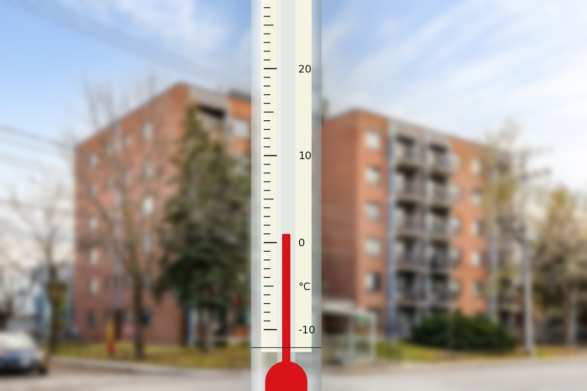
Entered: 1,°C
